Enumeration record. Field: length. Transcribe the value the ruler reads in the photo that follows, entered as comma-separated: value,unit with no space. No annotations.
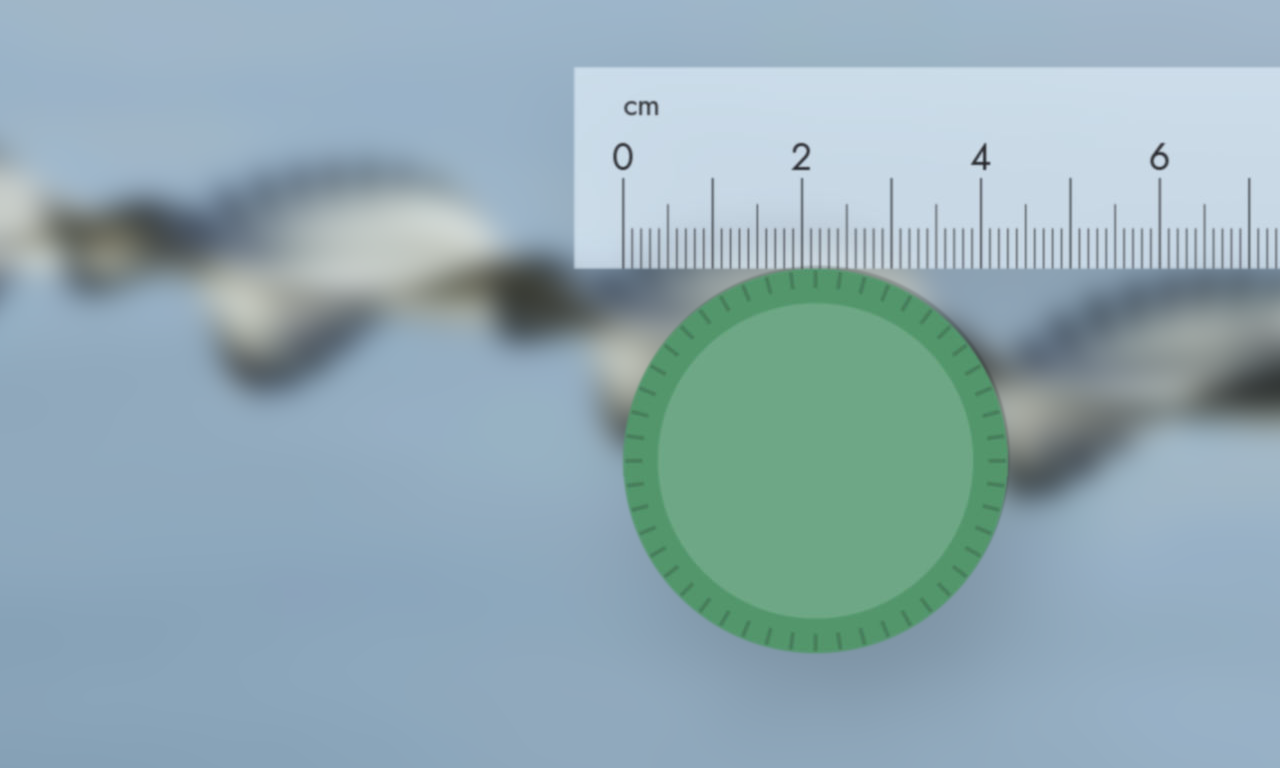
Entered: 4.3,cm
